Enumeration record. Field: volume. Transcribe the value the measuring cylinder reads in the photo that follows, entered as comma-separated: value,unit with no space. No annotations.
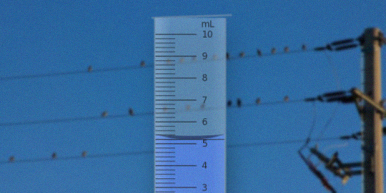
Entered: 5.2,mL
